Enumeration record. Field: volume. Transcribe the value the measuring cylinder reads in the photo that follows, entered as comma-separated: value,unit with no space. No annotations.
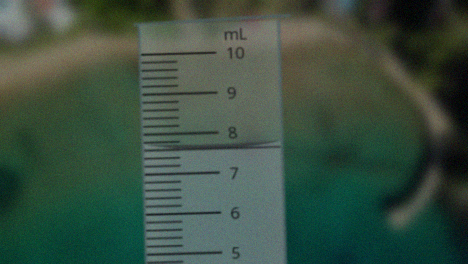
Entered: 7.6,mL
